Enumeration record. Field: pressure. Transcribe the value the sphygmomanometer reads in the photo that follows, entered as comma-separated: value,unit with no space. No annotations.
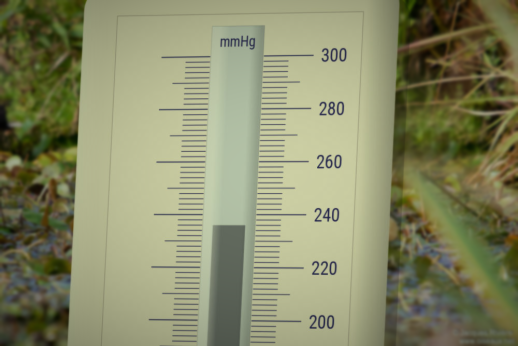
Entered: 236,mmHg
